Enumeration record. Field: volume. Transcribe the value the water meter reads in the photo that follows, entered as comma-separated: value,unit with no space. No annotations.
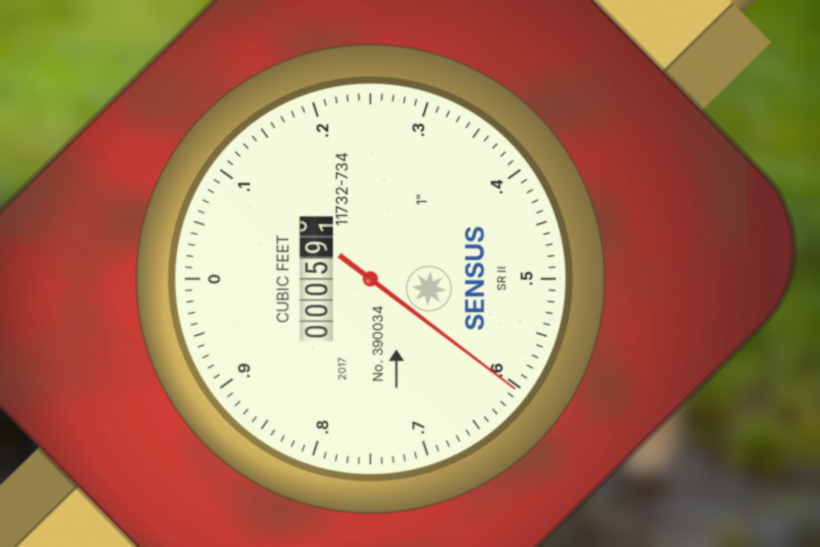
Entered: 590.60,ft³
